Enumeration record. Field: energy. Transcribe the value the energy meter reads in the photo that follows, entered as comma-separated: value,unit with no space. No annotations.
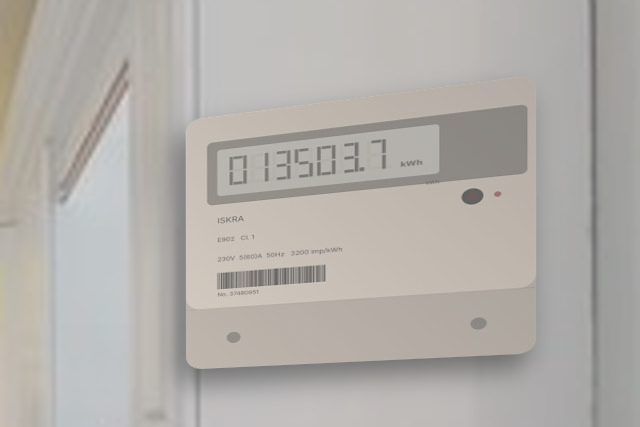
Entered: 13503.7,kWh
